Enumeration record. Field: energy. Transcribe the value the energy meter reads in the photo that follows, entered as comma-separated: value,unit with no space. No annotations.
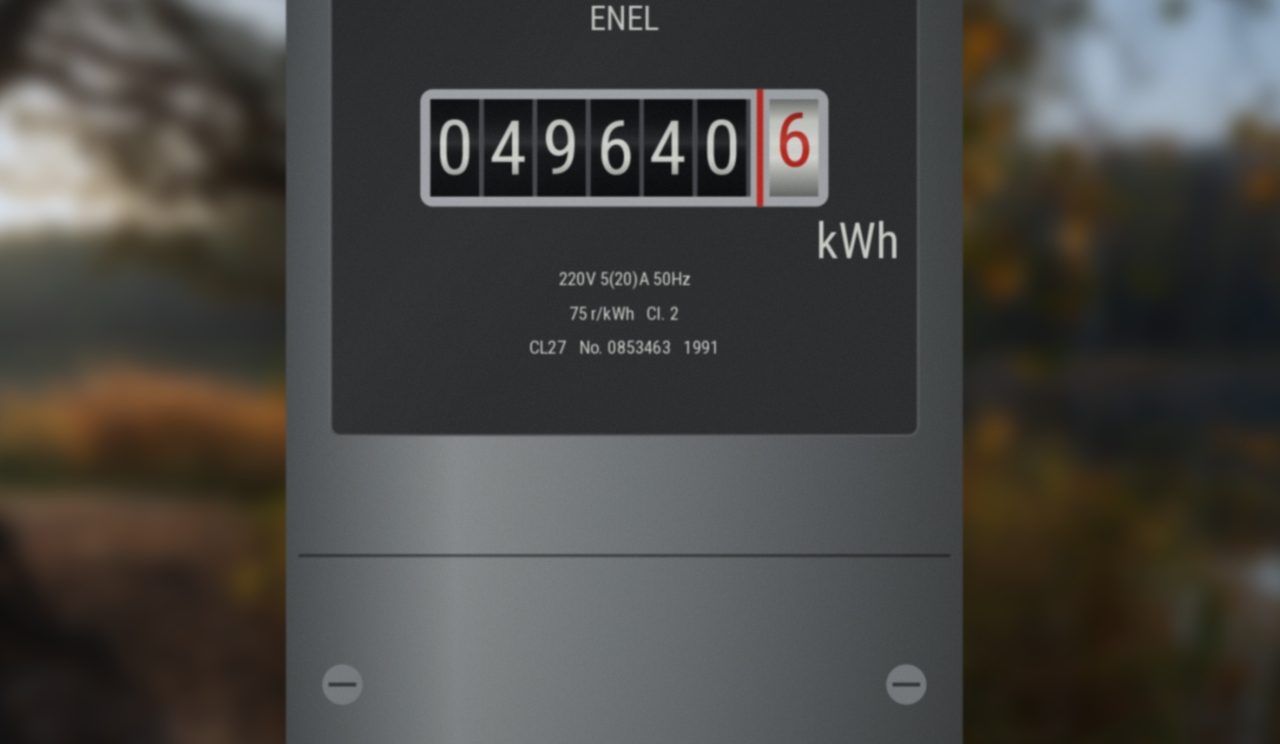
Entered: 49640.6,kWh
